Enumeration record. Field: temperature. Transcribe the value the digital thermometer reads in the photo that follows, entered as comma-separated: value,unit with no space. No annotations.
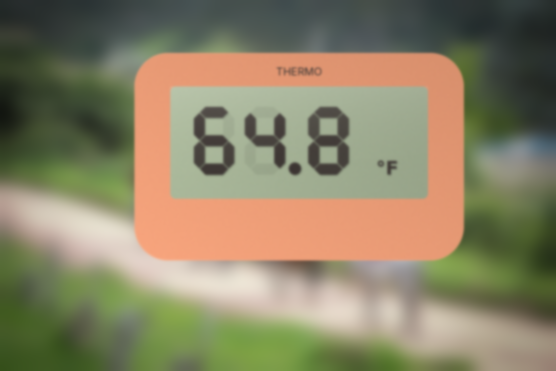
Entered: 64.8,°F
